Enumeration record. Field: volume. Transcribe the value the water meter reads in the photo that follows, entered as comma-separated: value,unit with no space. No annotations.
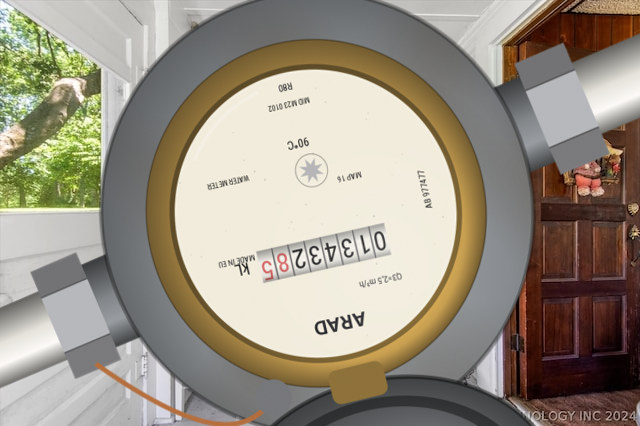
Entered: 13432.85,kL
